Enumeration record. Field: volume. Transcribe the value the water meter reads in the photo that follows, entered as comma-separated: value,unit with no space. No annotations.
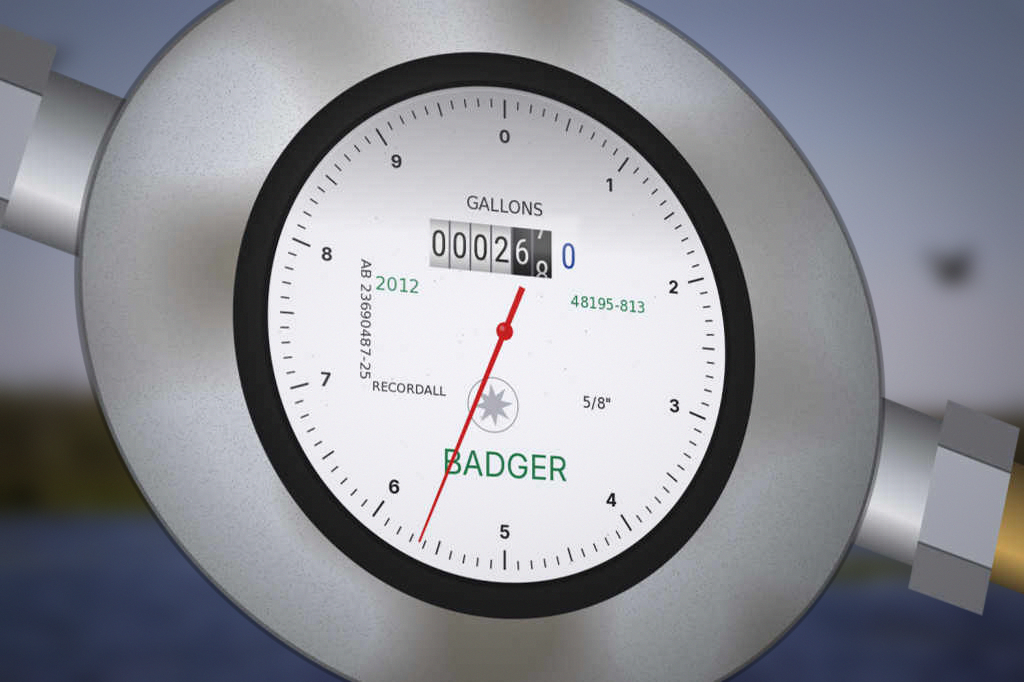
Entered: 2675.6,gal
